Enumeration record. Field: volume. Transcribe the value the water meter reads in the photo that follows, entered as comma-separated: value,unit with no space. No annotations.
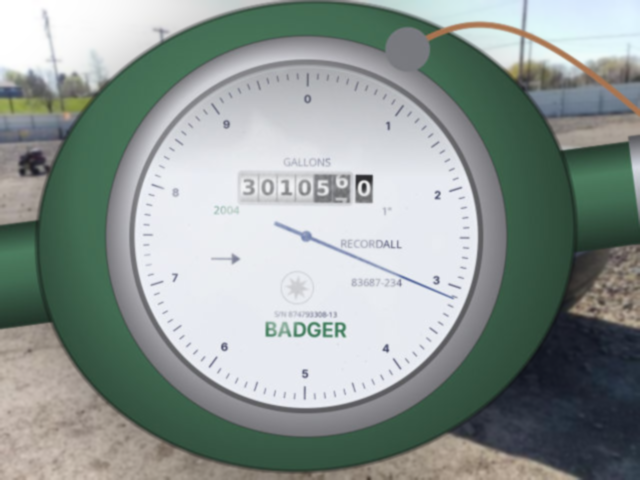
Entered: 3010563.1,gal
